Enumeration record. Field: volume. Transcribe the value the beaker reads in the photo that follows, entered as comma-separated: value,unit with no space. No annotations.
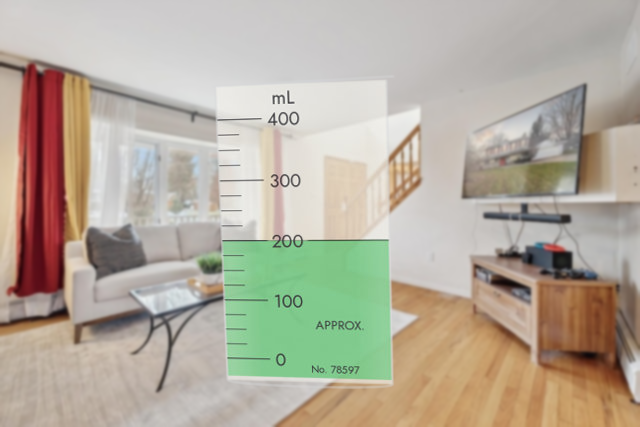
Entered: 200,mL
